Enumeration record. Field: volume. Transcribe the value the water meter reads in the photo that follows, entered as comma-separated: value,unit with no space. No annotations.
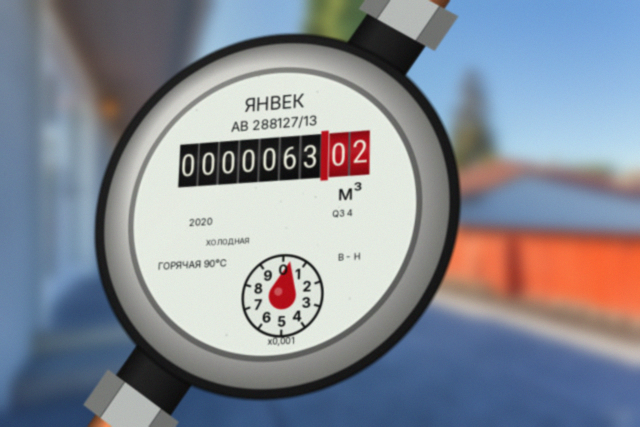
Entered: 63.020,m³
